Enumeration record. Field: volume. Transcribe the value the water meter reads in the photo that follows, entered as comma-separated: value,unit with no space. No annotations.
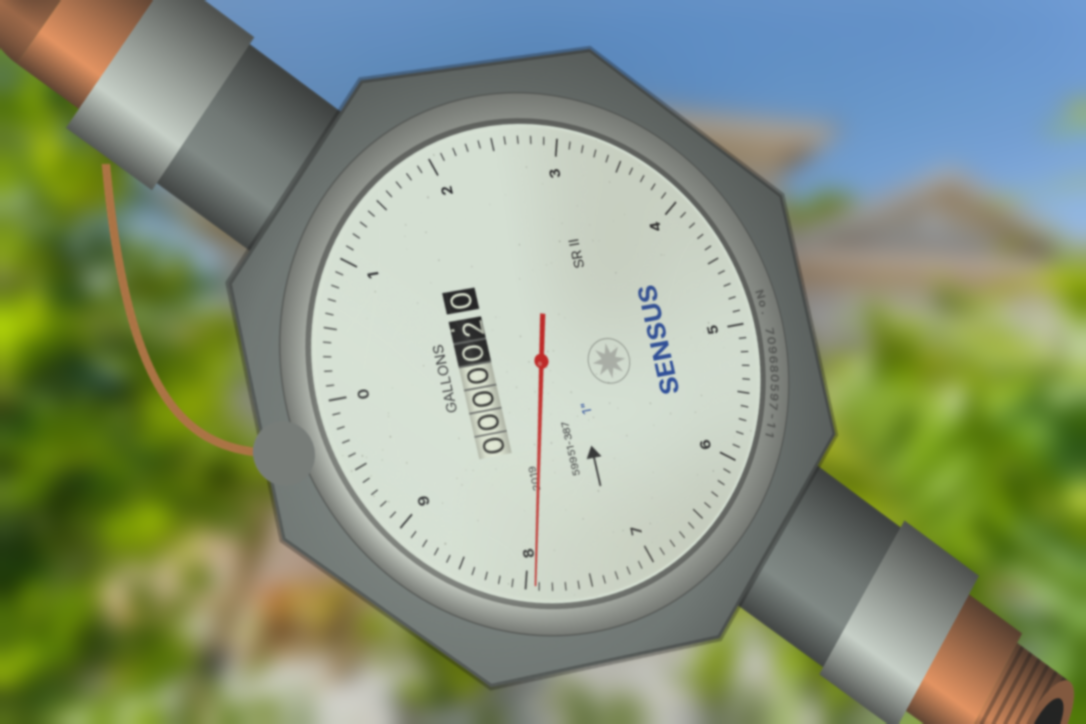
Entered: 17.9,gal
